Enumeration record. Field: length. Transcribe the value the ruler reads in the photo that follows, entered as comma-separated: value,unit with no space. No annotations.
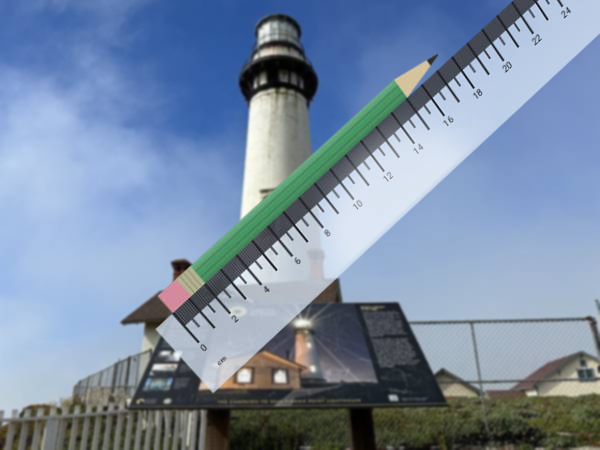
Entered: 17.5,cm
